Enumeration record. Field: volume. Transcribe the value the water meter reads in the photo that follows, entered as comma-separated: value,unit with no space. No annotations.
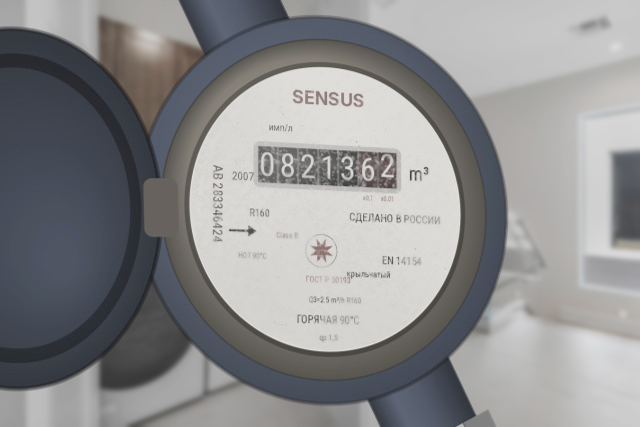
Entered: 8213.62,m³
